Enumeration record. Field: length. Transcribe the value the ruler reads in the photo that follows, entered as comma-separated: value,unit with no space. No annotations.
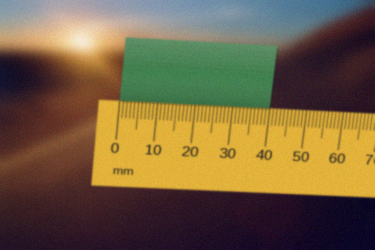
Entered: 40,mm
